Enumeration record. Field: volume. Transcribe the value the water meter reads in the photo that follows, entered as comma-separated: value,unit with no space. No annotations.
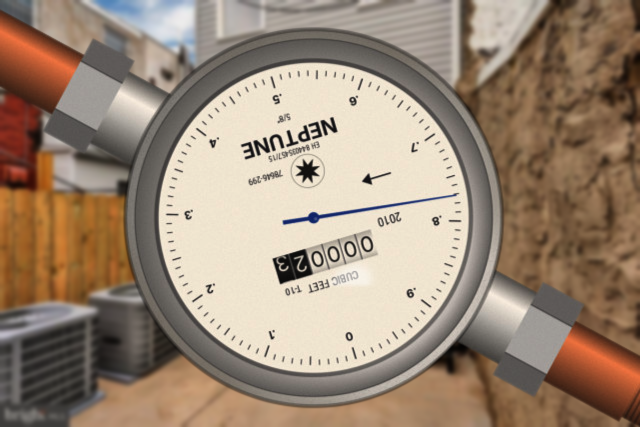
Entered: 22.77,ft³
